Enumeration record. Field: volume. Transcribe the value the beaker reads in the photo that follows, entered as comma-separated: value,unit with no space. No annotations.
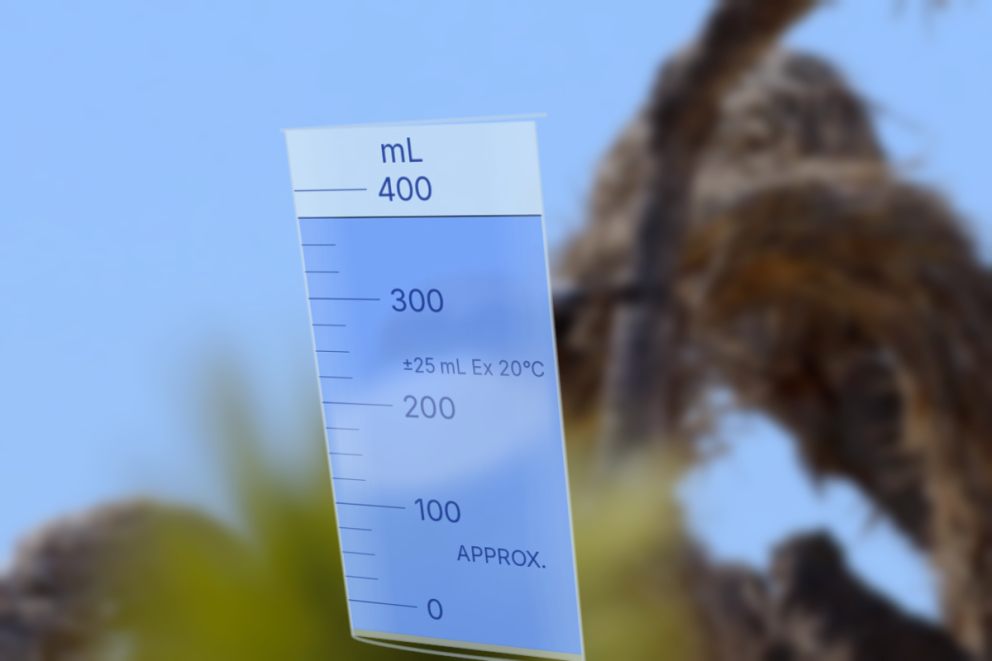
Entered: 375,mL
